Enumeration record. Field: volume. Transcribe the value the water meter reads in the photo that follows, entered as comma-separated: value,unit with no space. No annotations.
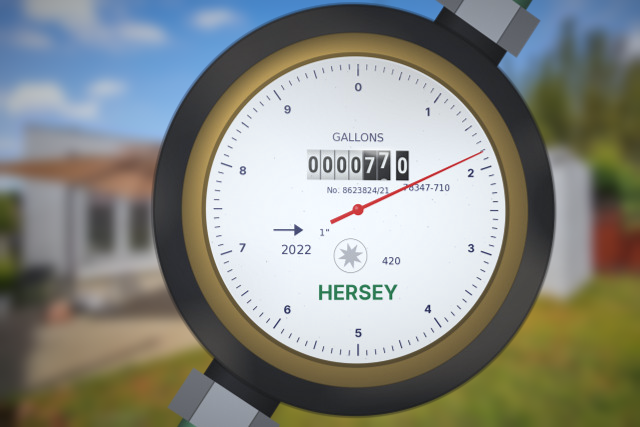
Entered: 771.8,gal
